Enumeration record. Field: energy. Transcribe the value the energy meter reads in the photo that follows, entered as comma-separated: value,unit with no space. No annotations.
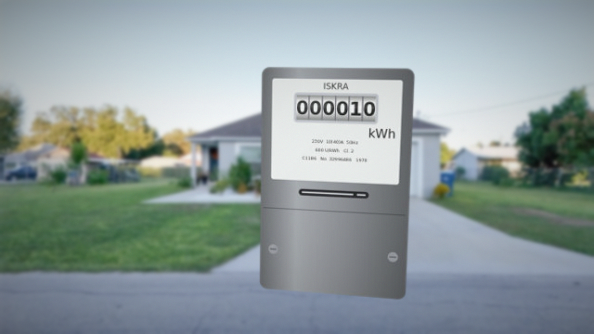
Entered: 10,kWh
